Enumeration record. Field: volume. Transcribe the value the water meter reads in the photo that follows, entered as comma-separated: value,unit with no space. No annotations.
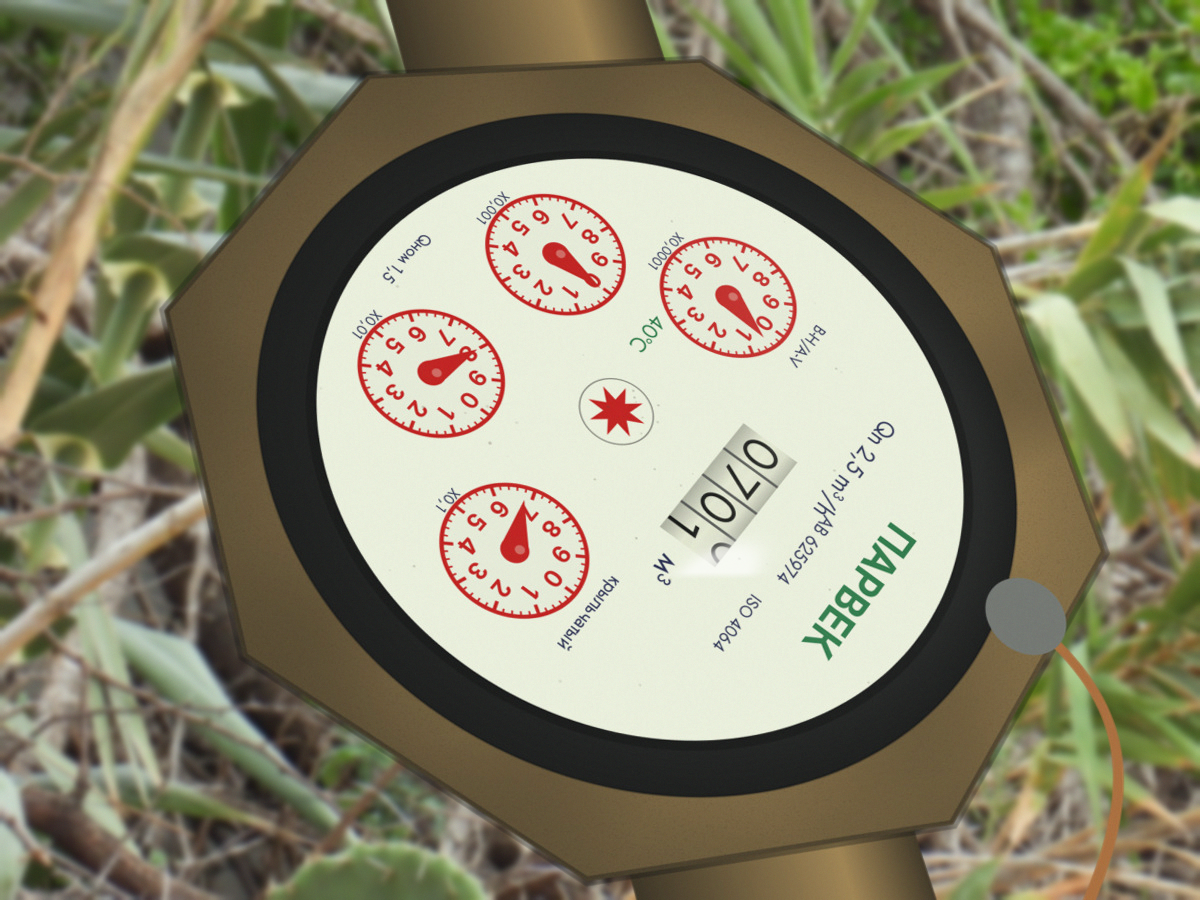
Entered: 700.6800,m³
